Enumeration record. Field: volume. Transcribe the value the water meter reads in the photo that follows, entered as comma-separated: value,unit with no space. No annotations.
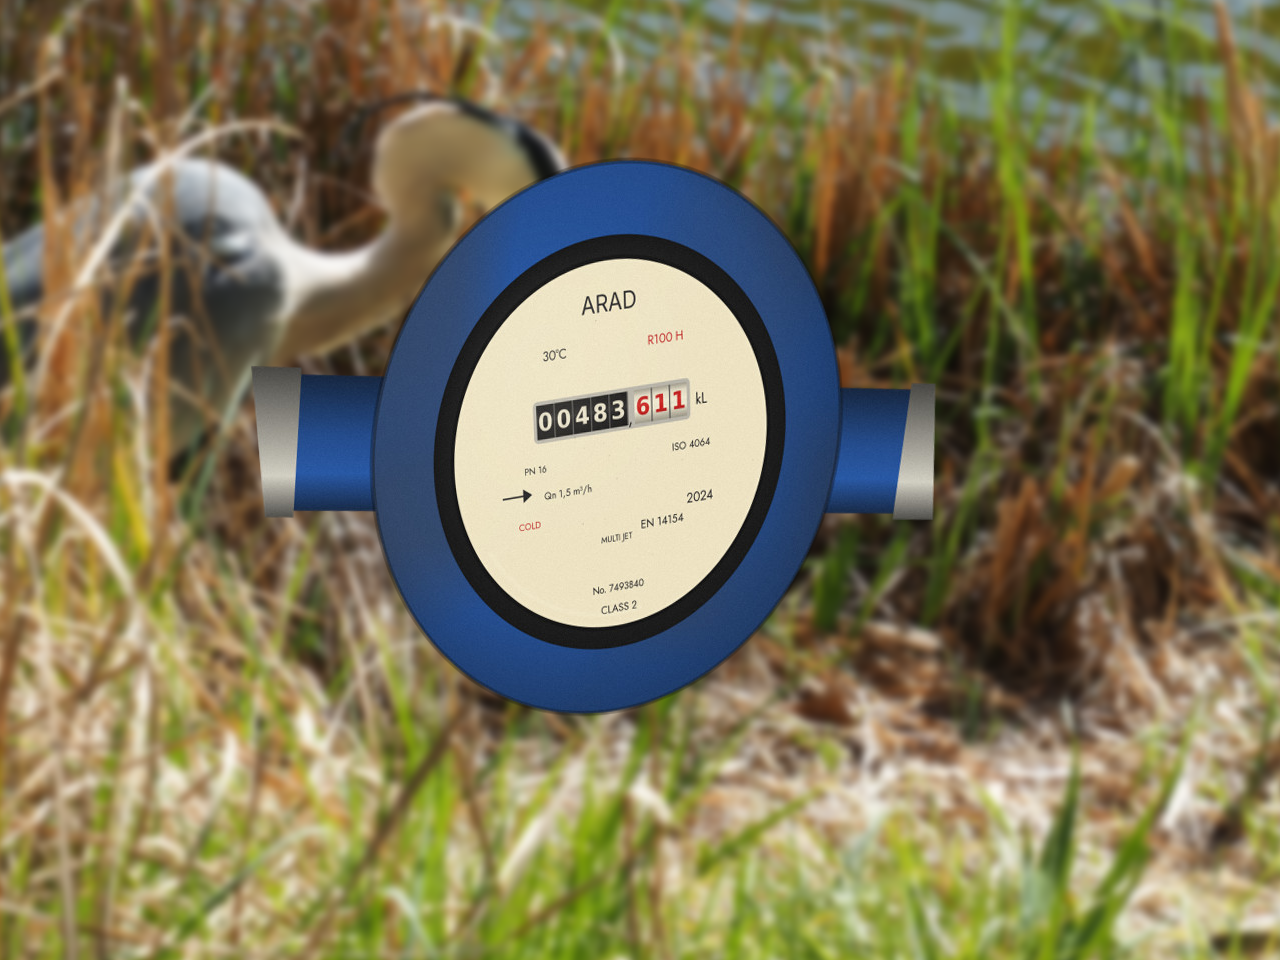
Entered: 483.611,kL
